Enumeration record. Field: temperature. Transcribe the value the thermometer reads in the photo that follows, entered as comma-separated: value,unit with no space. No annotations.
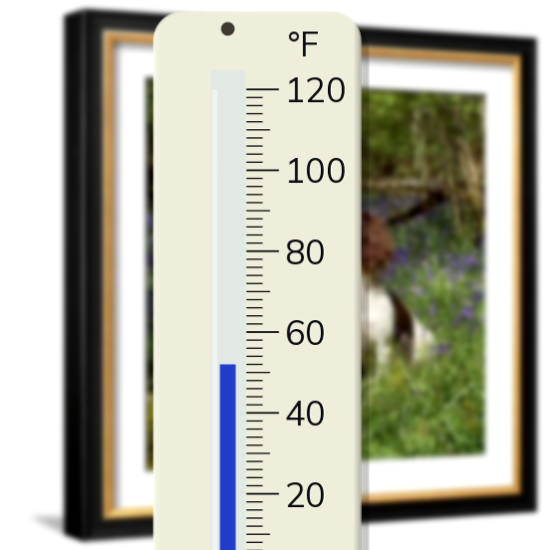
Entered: 52,°F
